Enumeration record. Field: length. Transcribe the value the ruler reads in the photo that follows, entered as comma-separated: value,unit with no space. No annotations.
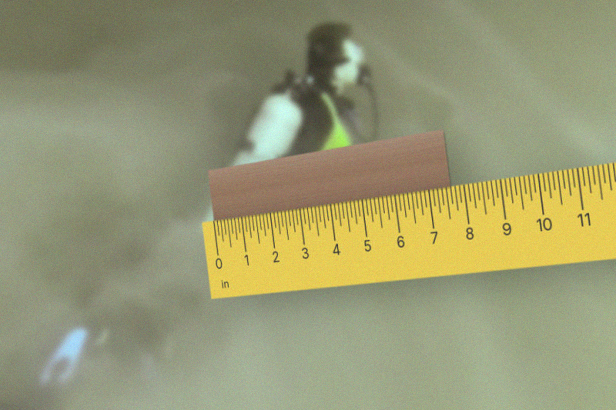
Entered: 7.625,in
